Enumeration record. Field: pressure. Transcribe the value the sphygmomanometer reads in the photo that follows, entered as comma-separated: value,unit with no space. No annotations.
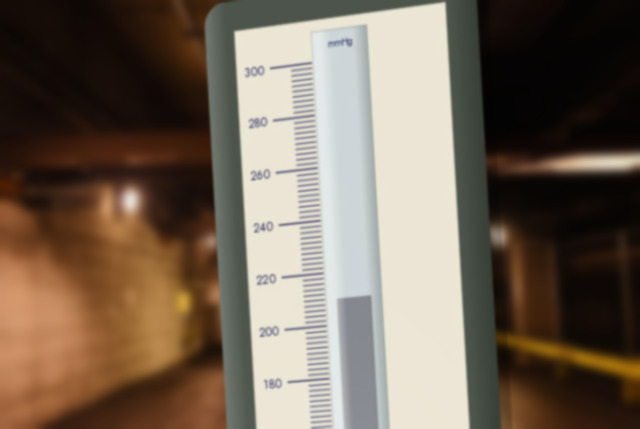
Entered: 210,mmHg
